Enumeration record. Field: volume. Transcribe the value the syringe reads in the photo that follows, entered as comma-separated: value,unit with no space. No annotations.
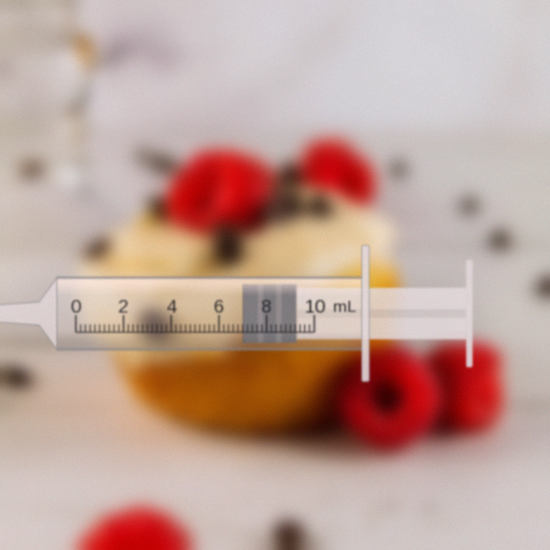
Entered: 7,mL
